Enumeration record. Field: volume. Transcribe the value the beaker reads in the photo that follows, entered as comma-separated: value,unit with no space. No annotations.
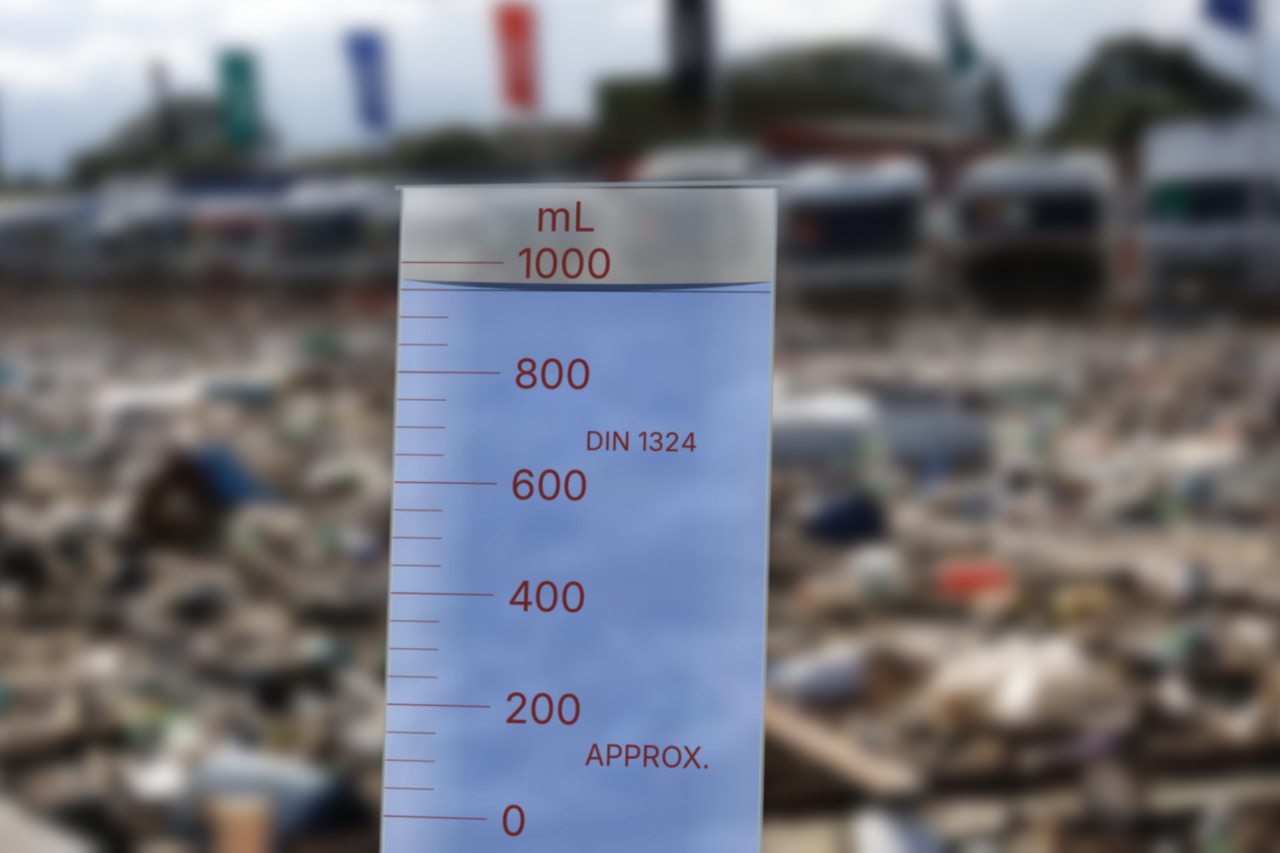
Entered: 950,mL
